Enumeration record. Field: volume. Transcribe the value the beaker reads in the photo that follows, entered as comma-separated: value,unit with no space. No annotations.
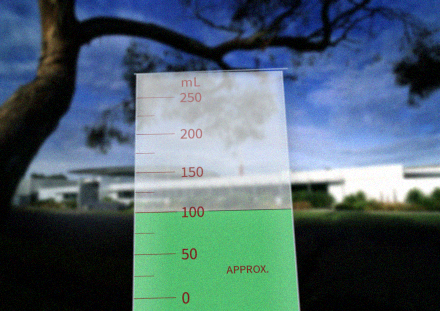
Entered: 100,mL
